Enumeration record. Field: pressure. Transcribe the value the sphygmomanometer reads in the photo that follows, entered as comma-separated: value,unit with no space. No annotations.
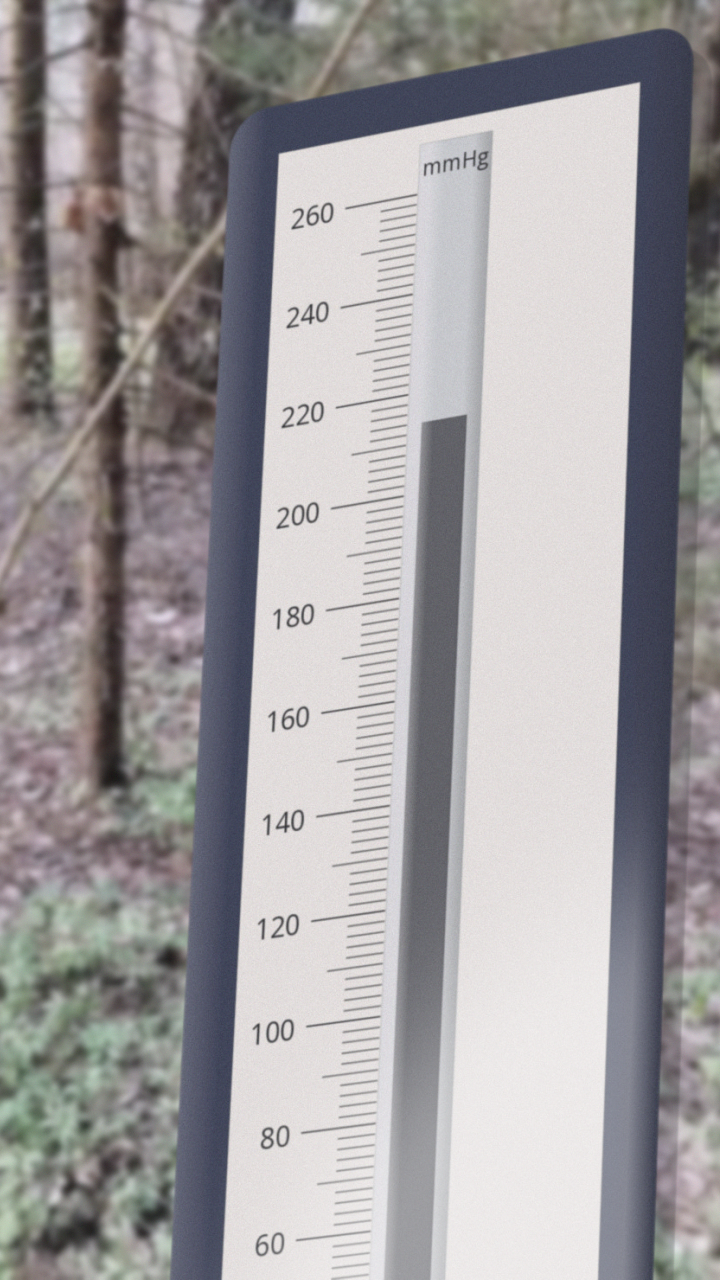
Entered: 214,mmHg
